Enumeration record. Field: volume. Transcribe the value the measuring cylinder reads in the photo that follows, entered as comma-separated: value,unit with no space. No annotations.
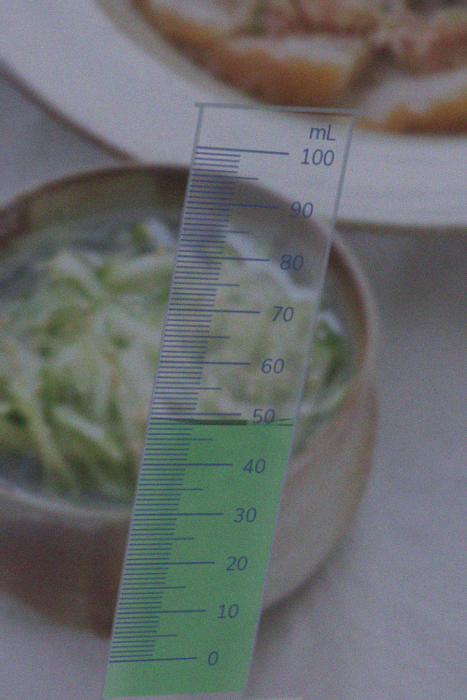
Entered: 48,mL
